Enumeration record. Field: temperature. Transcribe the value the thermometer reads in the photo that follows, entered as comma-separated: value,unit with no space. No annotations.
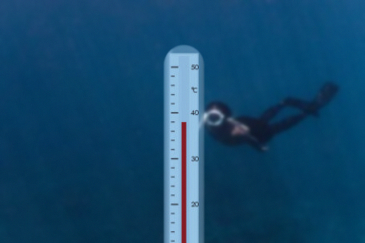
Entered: 38,°C
